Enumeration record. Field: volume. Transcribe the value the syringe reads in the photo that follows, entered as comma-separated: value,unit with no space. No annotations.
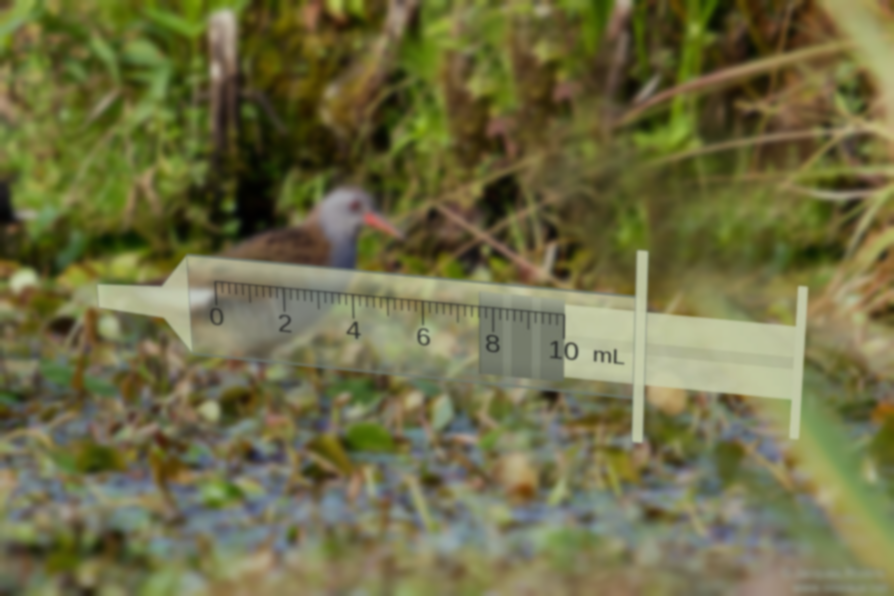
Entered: 7.6,mL
